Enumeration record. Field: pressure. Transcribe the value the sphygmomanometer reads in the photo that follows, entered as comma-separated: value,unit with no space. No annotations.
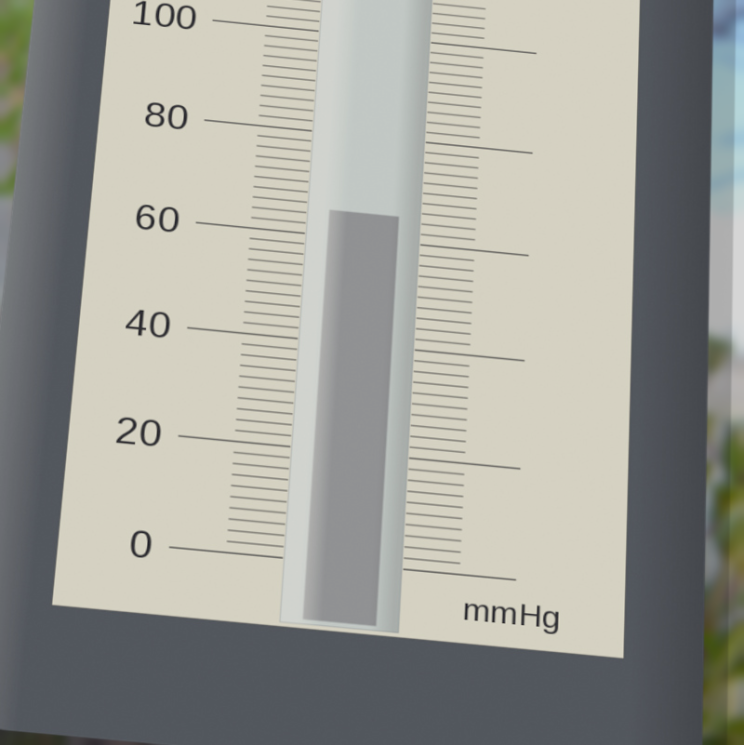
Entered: 65,mmHg
